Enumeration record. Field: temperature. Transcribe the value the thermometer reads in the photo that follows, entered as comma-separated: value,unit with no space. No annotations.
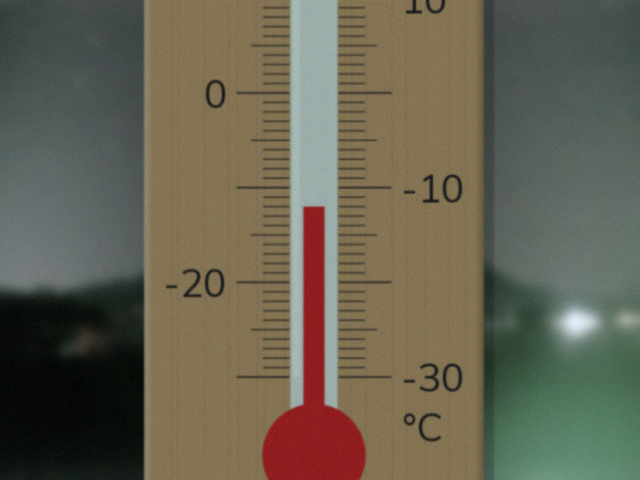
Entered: -12,°C
